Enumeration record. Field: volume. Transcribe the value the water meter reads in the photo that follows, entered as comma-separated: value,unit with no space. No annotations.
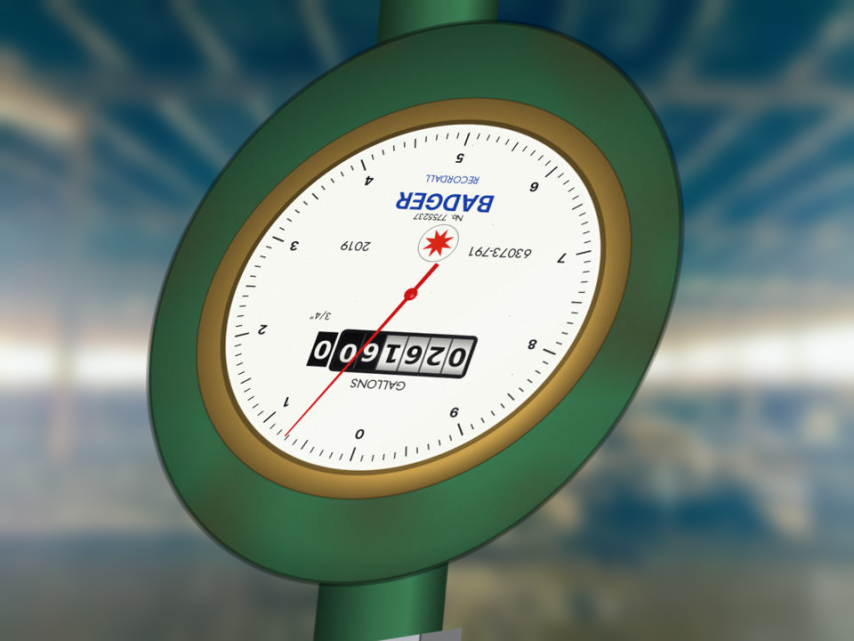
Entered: 261600.7,gal
